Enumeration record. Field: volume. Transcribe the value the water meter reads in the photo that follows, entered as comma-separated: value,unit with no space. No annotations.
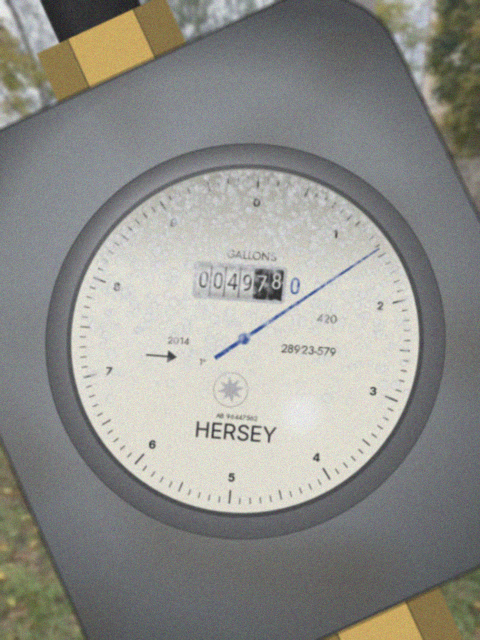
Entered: 49781.4,gal
